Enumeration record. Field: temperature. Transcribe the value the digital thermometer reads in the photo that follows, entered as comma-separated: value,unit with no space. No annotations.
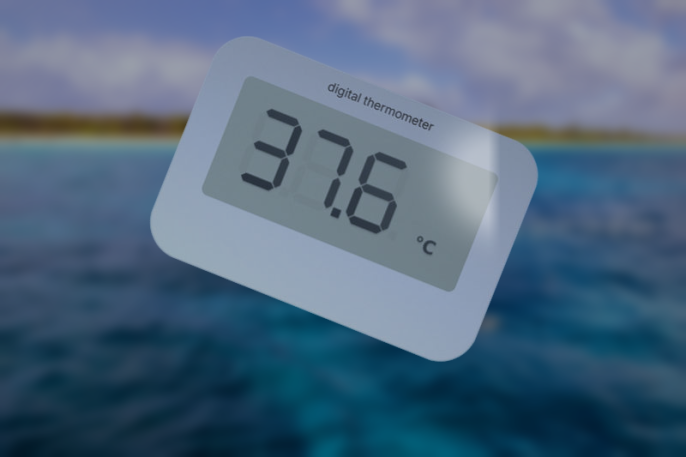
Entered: 37.6,°C
